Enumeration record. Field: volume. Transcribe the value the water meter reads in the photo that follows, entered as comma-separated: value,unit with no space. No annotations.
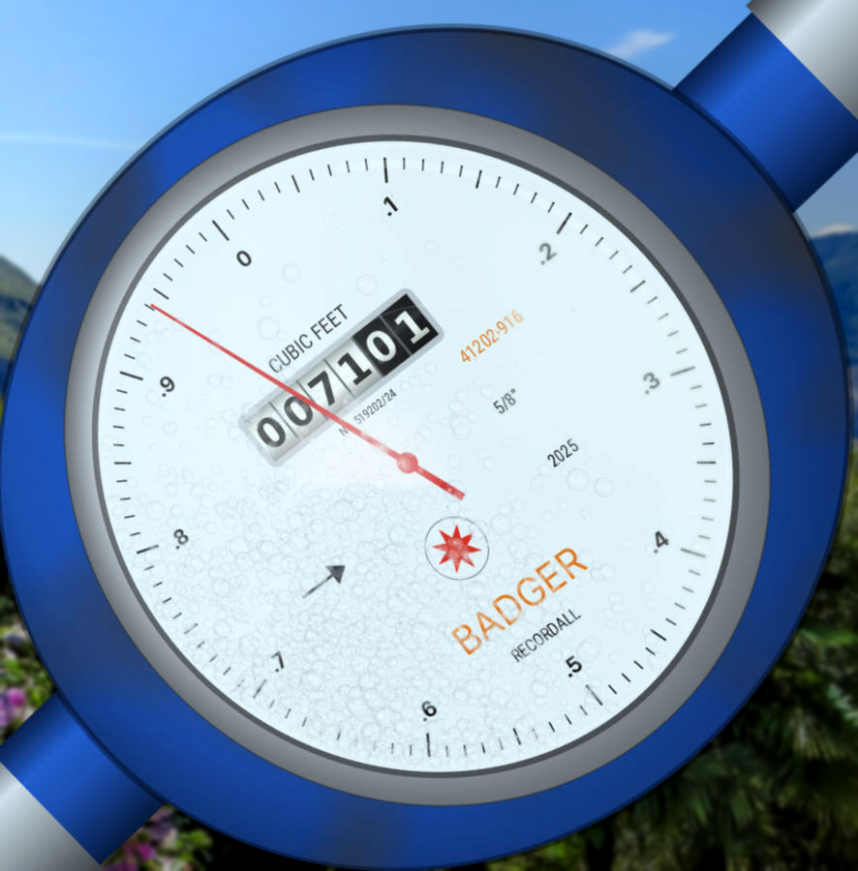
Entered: 7100.94,ft³
